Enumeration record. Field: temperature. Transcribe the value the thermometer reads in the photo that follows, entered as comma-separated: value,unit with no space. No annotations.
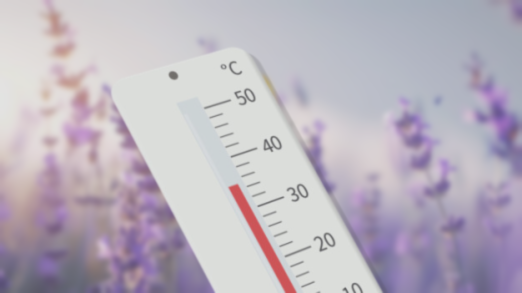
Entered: 35,°C
